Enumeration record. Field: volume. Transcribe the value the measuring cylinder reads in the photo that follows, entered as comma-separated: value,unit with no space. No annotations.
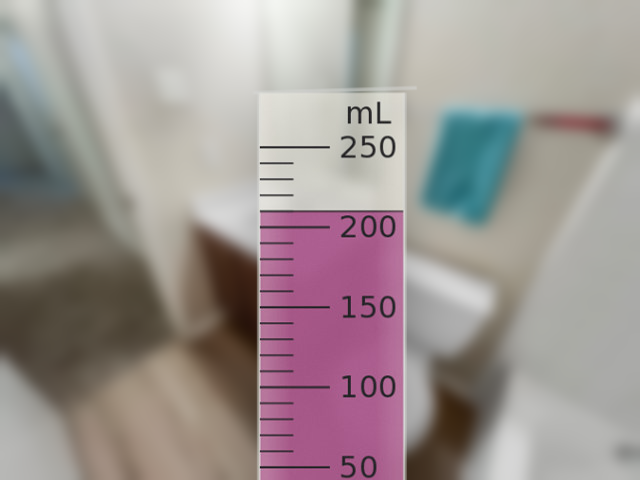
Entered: 210,mL
